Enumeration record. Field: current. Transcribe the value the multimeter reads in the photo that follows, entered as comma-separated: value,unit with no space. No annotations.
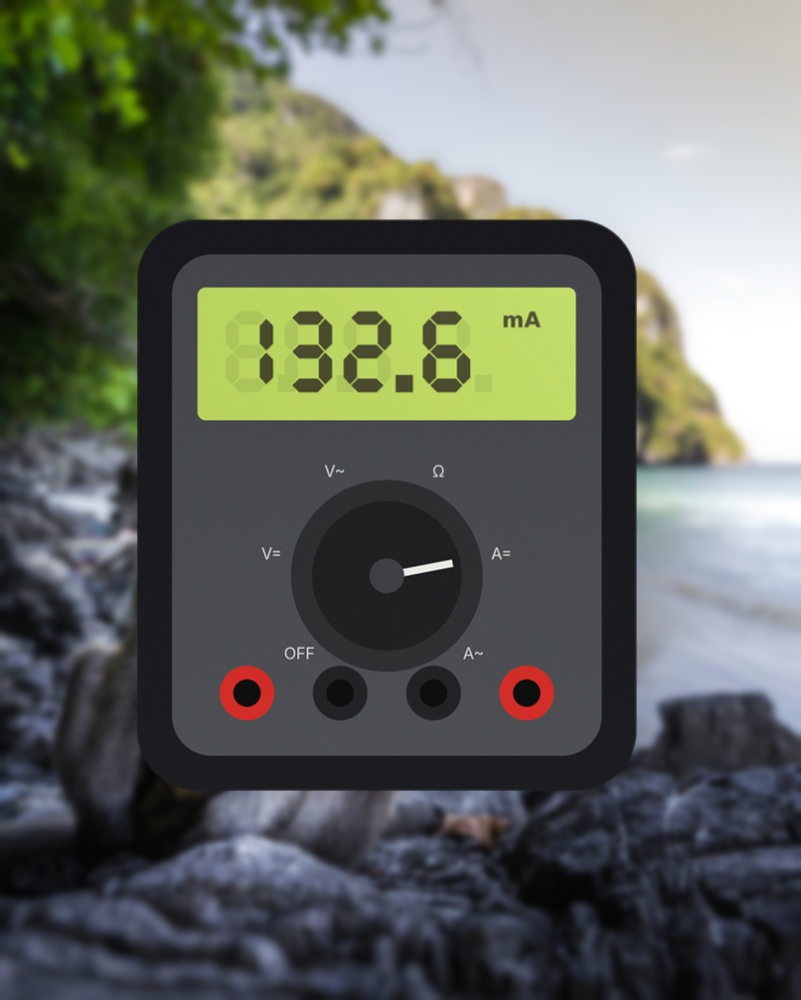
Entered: 132.6,mA
